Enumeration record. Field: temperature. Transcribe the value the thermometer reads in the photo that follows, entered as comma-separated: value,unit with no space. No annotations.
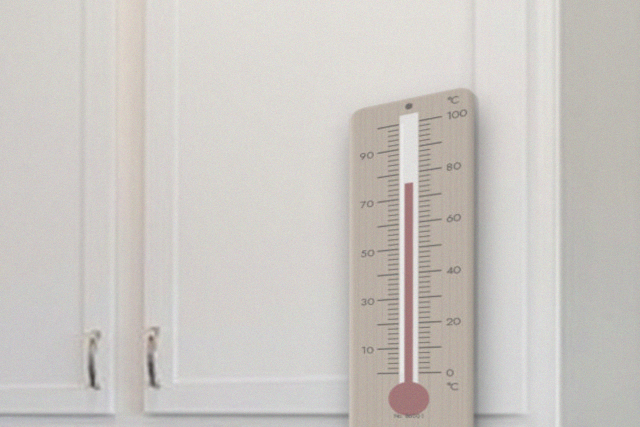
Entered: 76,°C
